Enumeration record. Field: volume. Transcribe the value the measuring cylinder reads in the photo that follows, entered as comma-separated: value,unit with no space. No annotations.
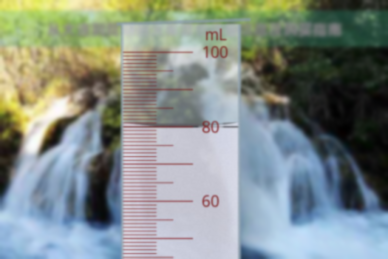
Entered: 80,mL
